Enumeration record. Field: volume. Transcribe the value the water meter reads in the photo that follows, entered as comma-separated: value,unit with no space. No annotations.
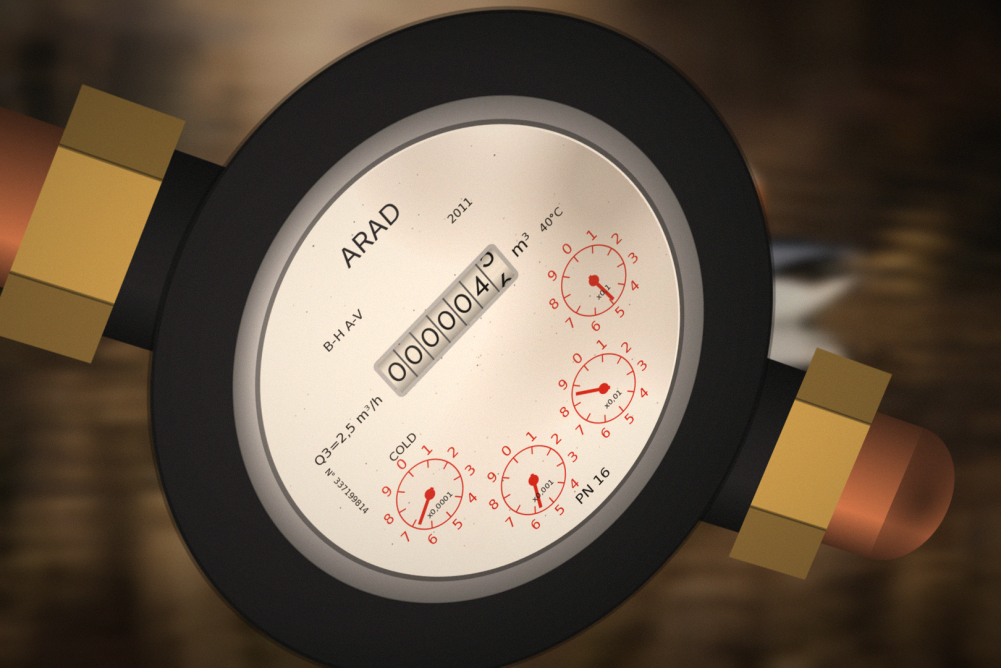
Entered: 45.4856,m³
